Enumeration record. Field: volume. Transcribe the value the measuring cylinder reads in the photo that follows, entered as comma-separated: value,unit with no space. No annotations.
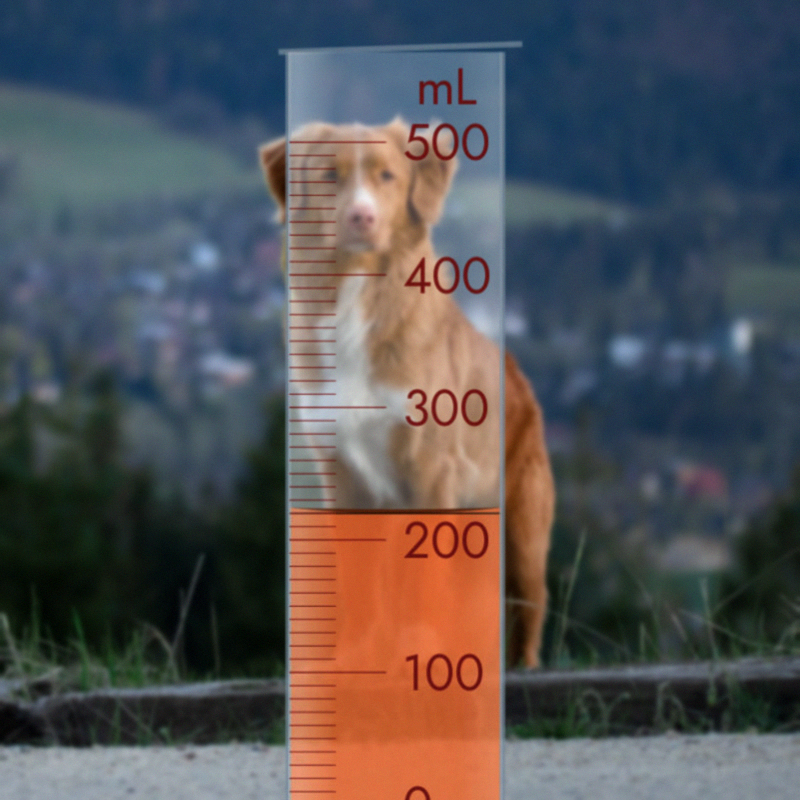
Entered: 220,mL
